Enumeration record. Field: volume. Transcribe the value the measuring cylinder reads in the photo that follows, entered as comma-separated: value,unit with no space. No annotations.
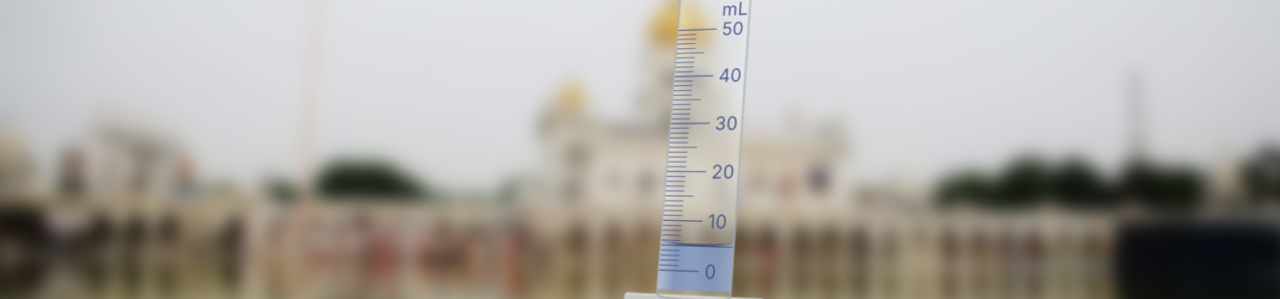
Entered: 5,mL
